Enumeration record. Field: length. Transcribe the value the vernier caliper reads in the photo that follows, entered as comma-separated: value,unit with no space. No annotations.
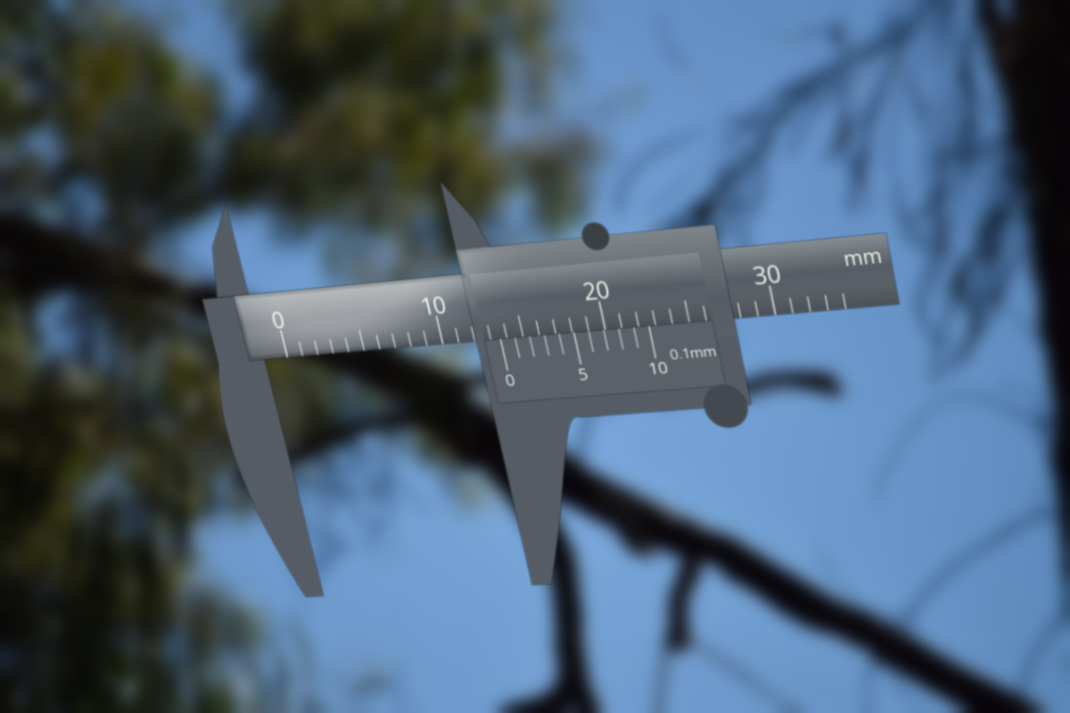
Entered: 13.6,mm
